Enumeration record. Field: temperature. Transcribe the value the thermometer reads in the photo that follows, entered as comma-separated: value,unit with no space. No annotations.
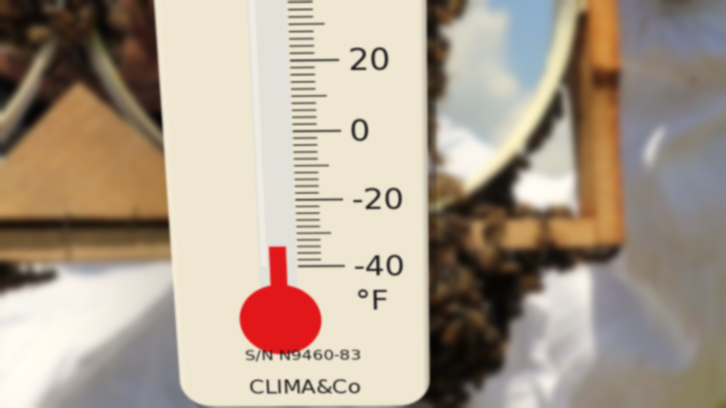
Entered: -34,°F
